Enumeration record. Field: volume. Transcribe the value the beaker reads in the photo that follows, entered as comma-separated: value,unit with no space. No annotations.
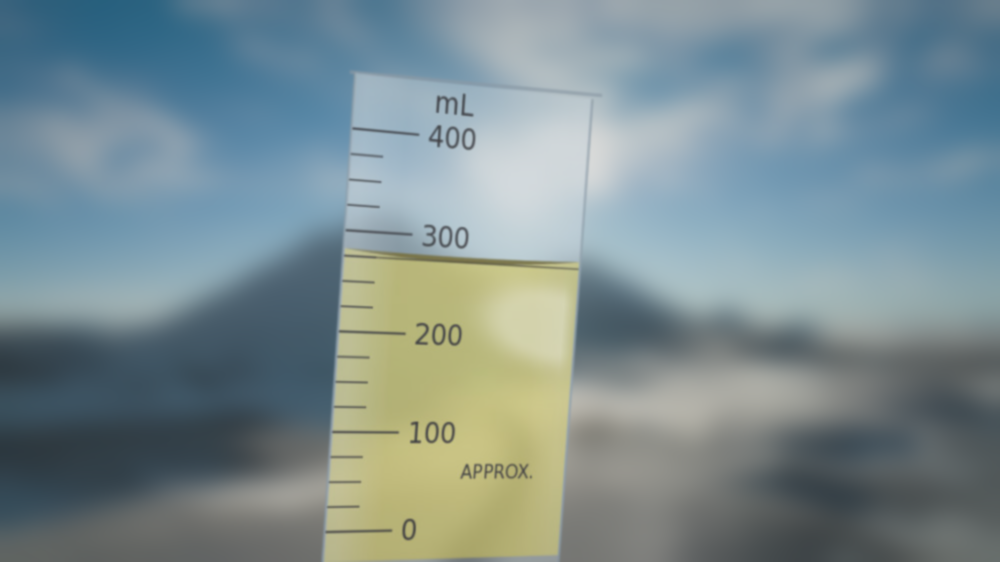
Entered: 275,mL
